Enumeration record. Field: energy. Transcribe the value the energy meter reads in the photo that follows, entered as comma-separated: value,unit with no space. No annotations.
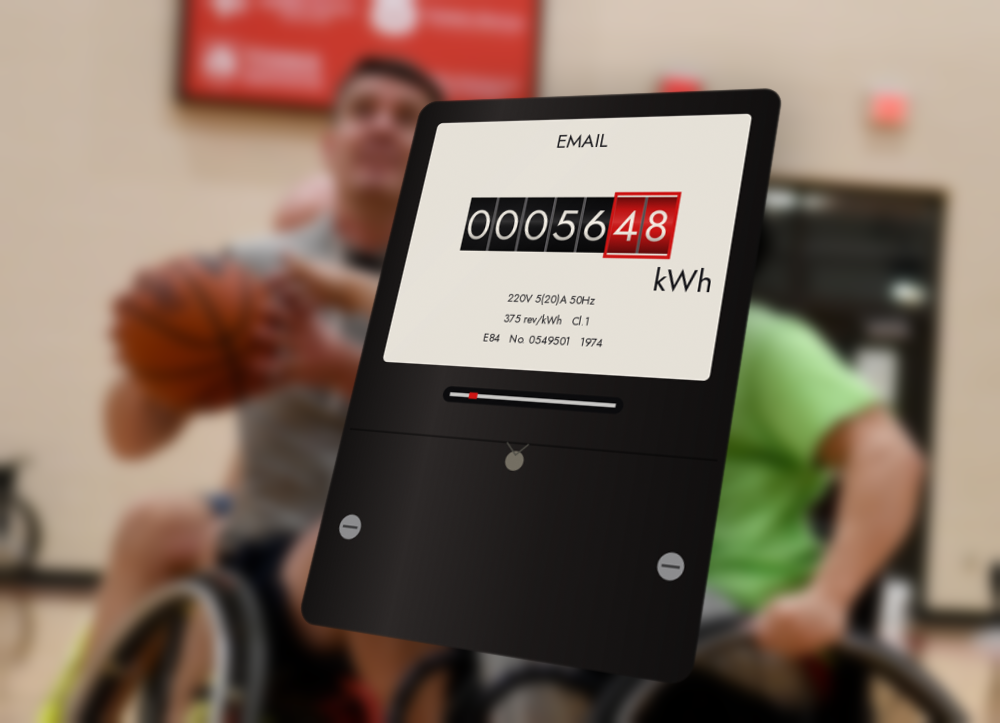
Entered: 56.48,kWh
